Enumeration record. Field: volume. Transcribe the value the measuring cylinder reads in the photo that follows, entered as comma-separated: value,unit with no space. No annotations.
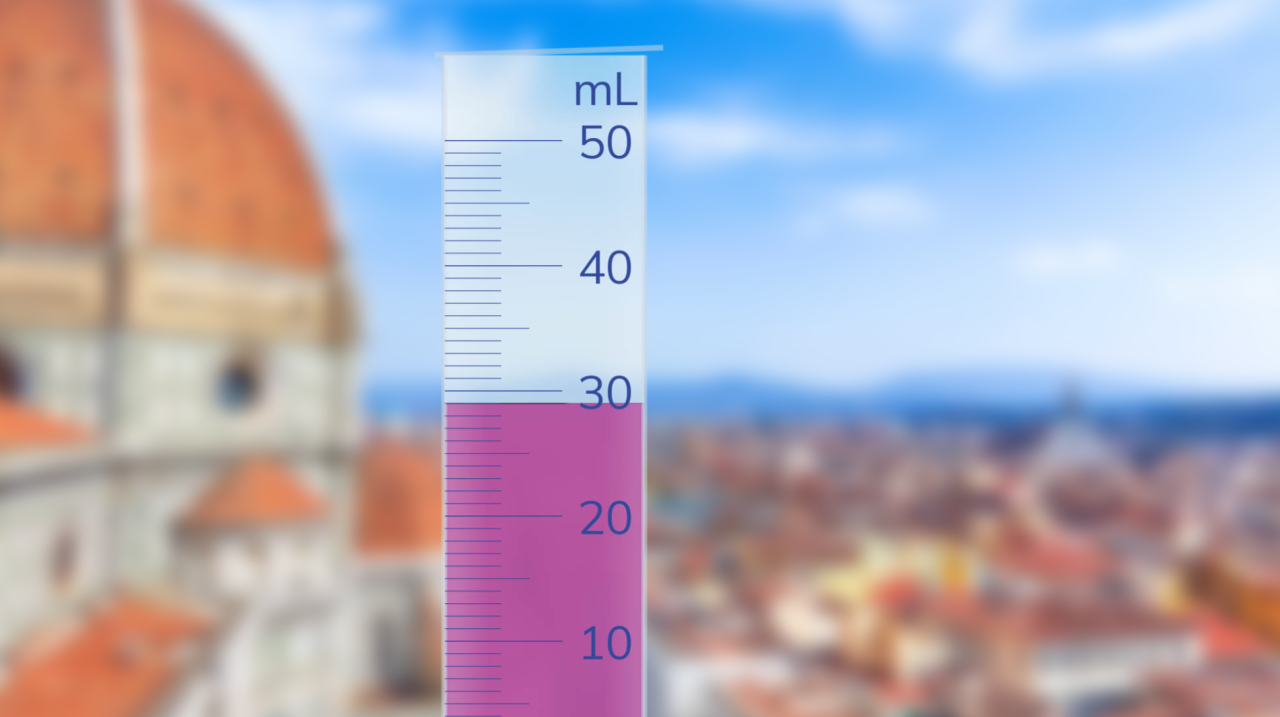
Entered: 29,mL
